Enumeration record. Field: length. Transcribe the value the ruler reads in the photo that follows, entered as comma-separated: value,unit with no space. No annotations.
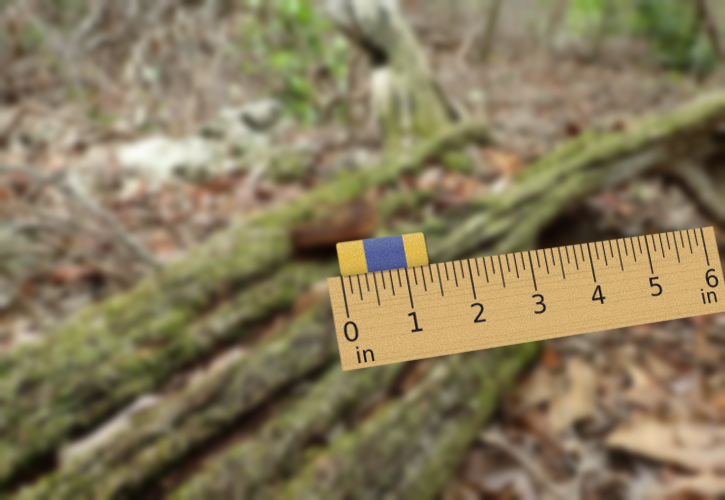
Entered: 1.375,in
